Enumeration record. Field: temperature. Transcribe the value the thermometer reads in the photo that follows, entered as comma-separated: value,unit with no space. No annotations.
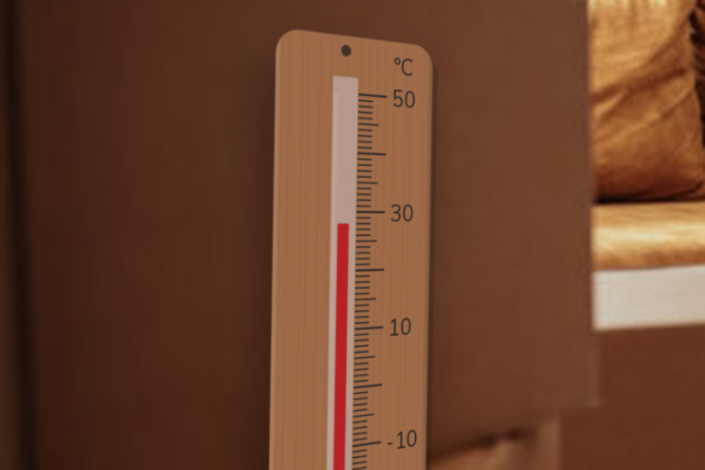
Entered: 28,°C
